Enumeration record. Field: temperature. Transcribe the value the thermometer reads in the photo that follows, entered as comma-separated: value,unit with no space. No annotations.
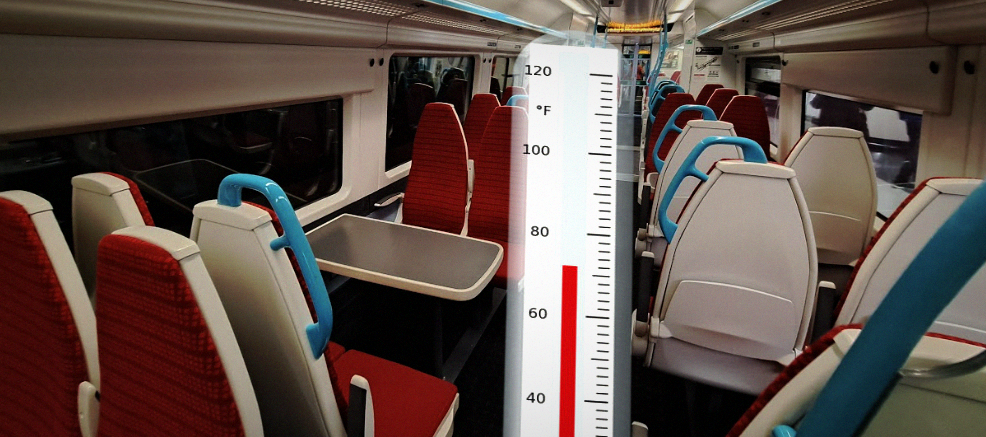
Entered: 72,°F
